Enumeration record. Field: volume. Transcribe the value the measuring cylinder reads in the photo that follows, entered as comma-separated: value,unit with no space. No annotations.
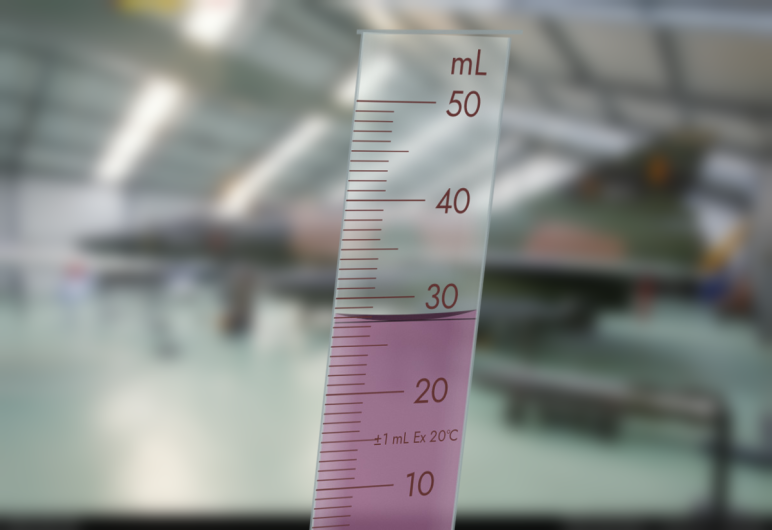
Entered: 27.5,mL
